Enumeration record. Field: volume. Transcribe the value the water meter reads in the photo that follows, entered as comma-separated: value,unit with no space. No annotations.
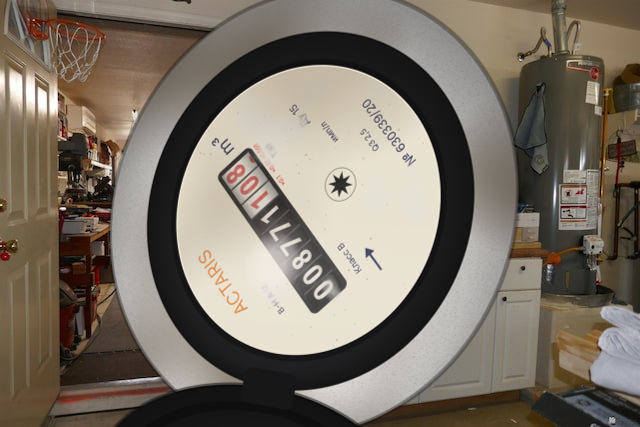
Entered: 8771.108,m³
